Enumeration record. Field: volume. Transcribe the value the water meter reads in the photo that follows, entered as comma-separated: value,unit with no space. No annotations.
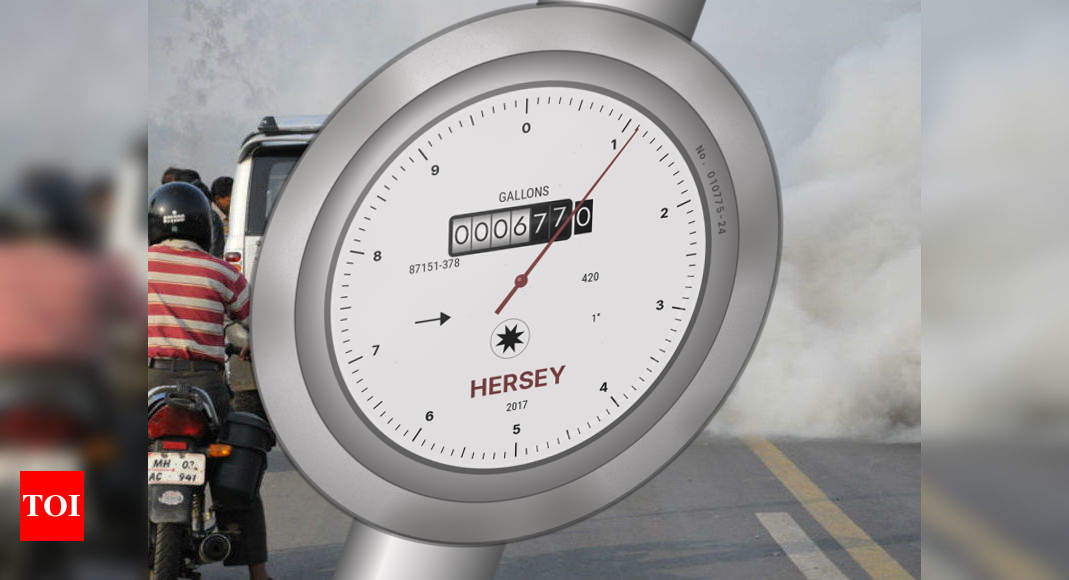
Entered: 6771.1,gal
